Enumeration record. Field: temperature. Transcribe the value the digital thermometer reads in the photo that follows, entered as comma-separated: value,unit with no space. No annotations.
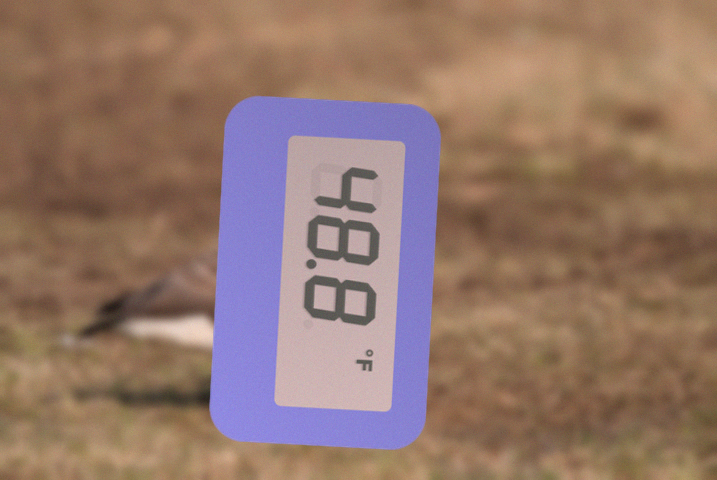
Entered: 48.8,°F
